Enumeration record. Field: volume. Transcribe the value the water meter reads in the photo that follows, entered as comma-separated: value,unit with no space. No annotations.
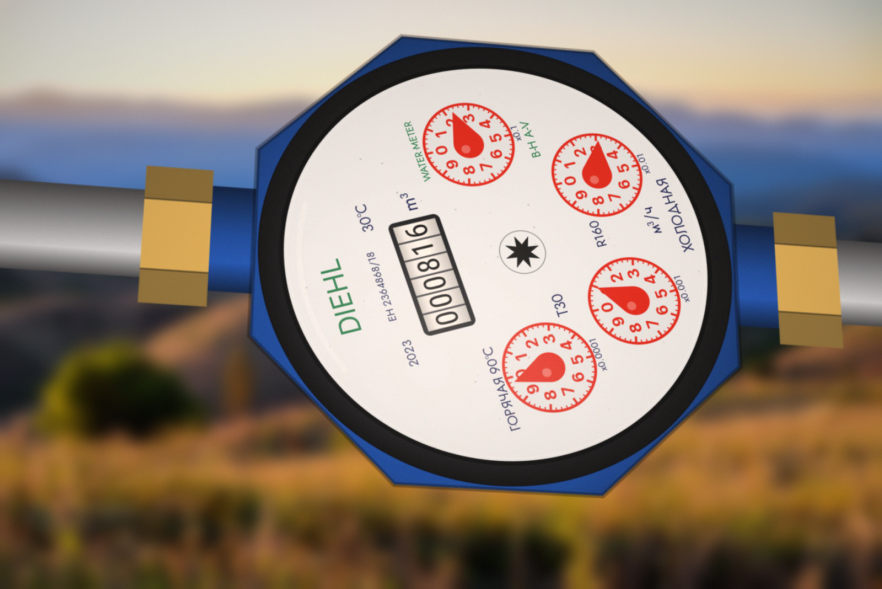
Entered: 816.2309,m³
